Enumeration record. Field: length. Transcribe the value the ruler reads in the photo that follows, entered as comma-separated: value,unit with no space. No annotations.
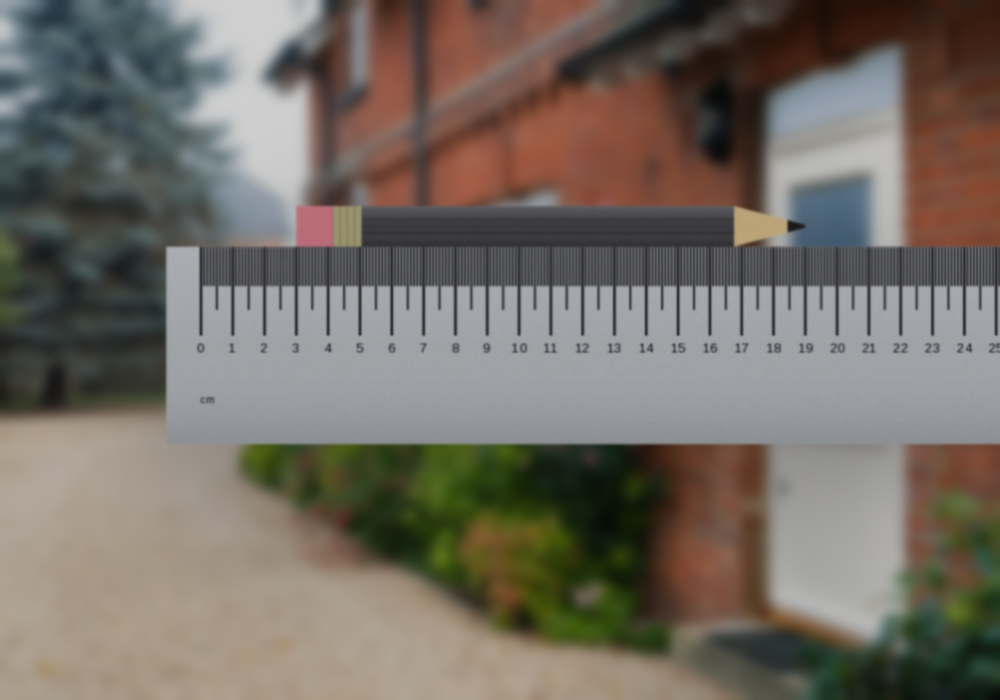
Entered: 16,cm
